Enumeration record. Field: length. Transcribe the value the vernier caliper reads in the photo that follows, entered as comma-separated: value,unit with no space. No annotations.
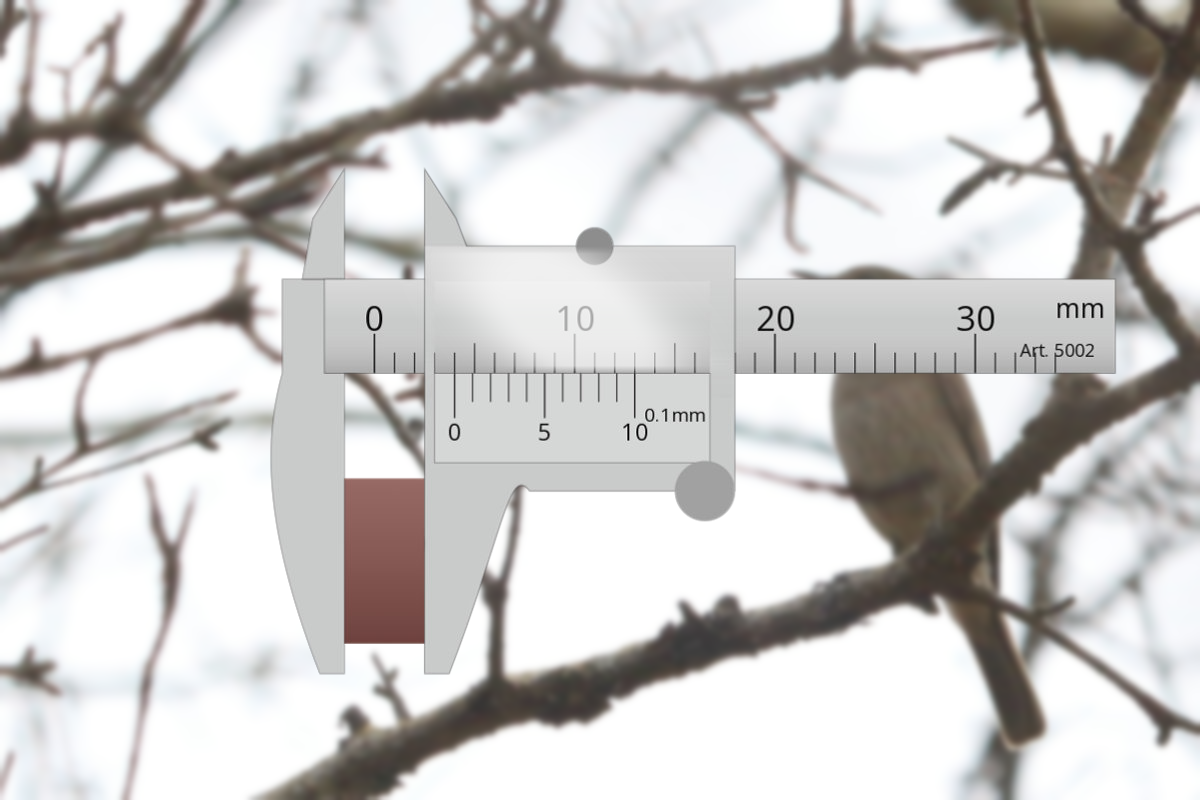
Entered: 4.0,mm
